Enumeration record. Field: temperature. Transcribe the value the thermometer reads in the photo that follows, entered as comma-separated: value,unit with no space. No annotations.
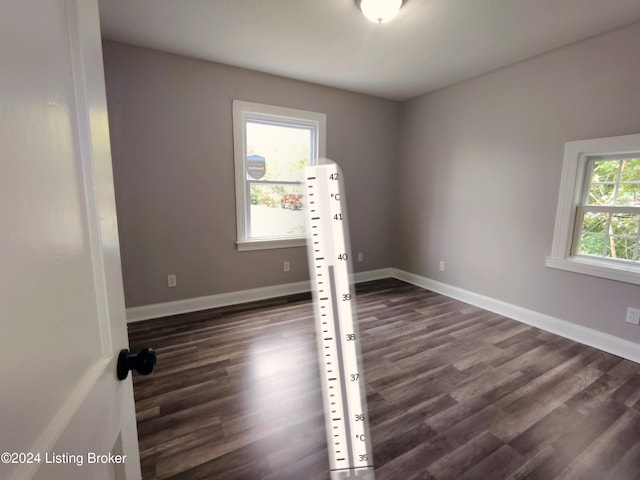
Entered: 39.8,°C
